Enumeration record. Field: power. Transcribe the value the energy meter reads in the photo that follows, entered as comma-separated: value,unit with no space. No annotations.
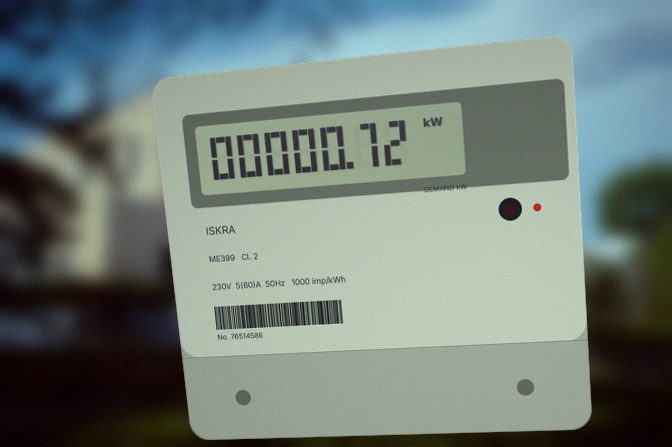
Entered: 0.72,kW
